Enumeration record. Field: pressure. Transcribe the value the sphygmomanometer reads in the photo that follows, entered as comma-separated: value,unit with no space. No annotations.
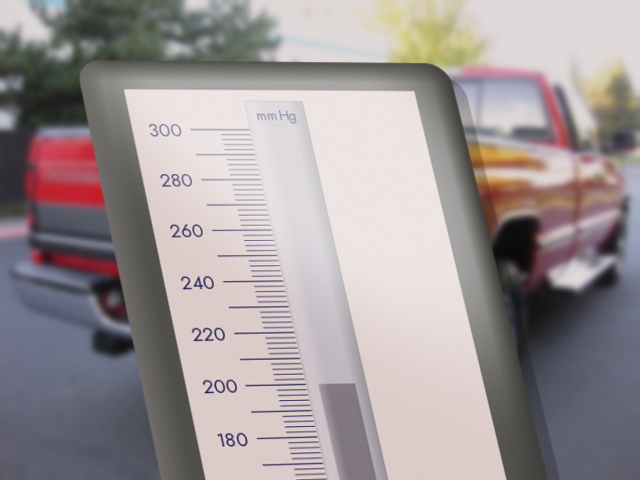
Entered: 200,mmHg
